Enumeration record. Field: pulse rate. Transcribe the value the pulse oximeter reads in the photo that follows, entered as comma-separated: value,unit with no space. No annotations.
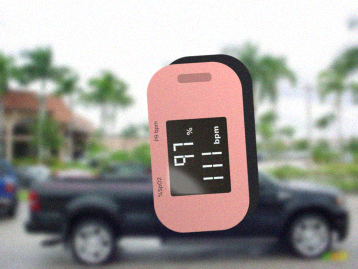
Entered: 111,bpm
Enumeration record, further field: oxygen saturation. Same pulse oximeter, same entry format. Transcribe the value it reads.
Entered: 97,%
